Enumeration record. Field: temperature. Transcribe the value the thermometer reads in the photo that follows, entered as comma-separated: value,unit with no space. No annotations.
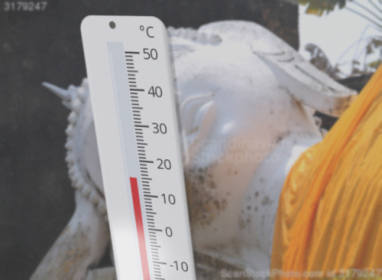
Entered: 15,°C
